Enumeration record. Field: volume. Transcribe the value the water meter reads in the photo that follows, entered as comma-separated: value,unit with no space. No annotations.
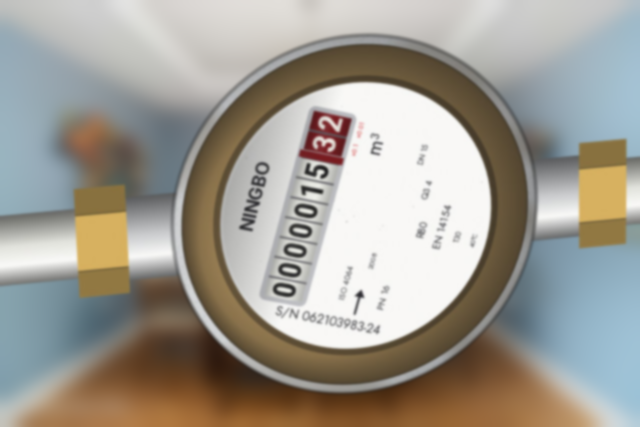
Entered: 15.32,m³
